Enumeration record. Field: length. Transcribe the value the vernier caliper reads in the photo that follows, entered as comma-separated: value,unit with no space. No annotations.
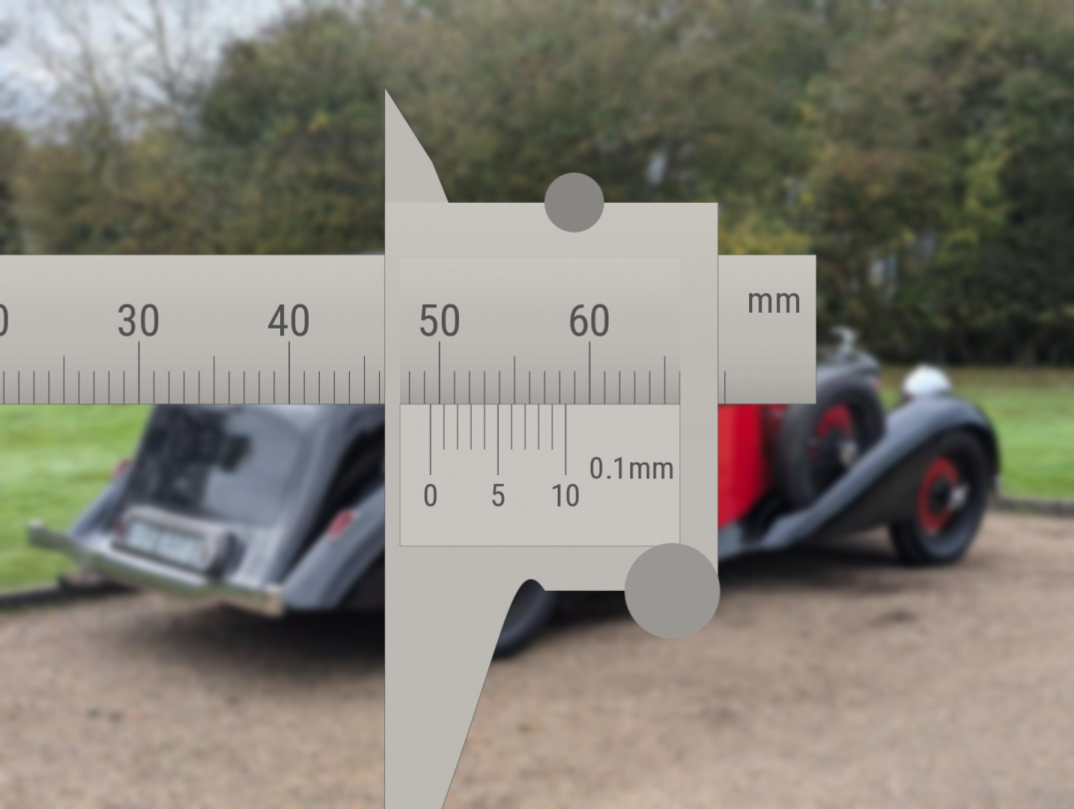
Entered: 49.4,mm
